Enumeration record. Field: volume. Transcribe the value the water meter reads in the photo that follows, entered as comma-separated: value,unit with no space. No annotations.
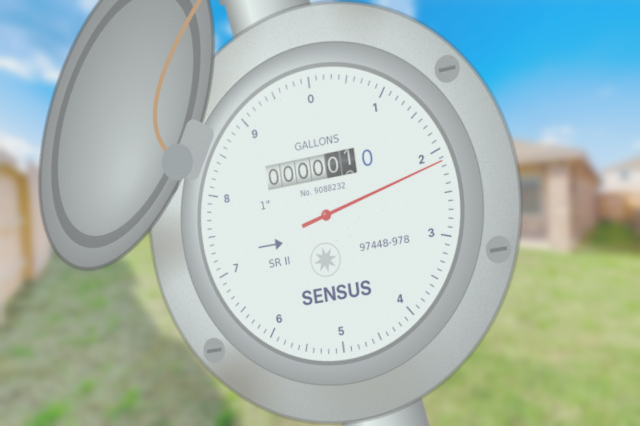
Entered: 12.1,gal
